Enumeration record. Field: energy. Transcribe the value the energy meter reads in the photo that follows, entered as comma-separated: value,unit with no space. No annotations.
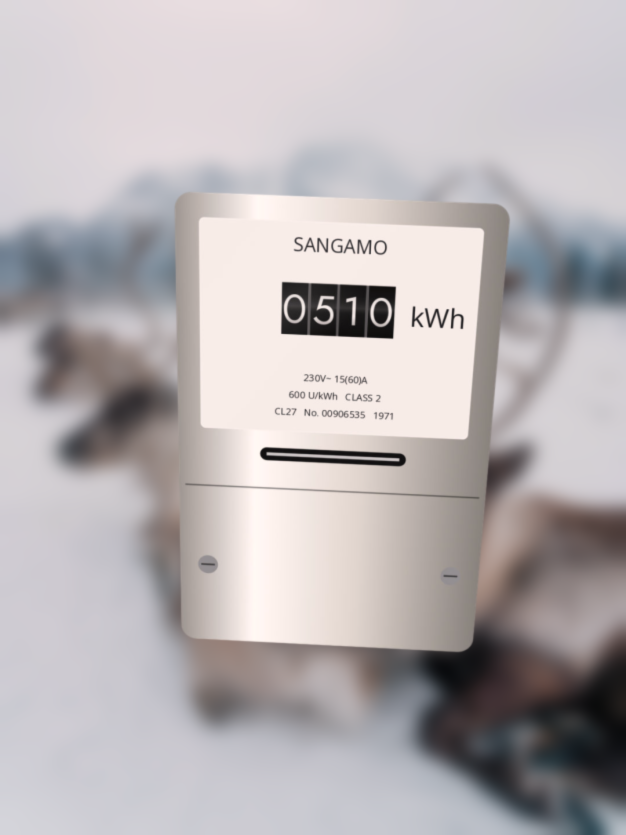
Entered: 510,kWh
